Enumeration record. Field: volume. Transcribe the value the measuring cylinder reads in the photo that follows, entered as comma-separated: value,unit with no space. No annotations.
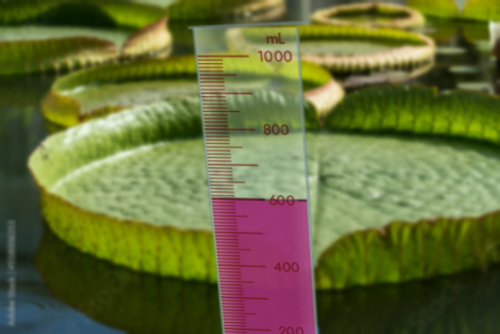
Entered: 600,mL
